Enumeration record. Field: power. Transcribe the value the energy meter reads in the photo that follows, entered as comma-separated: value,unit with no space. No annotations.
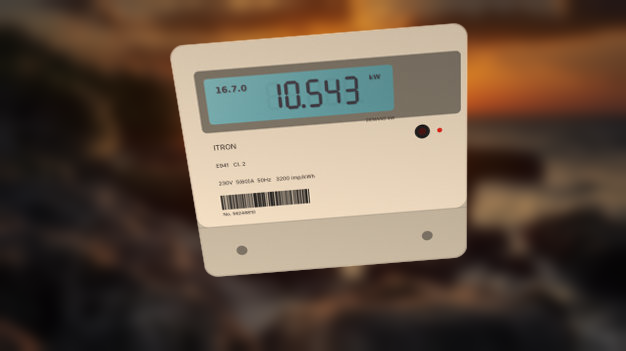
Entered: 10.543,kW
